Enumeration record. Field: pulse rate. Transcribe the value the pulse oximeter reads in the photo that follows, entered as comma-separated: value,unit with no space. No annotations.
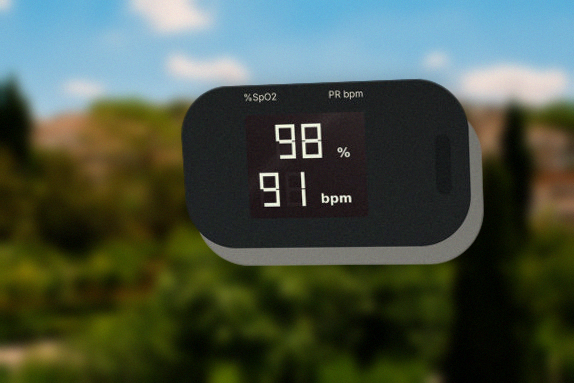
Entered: 91,bpm
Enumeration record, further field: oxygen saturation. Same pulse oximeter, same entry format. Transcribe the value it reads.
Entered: 98,%
